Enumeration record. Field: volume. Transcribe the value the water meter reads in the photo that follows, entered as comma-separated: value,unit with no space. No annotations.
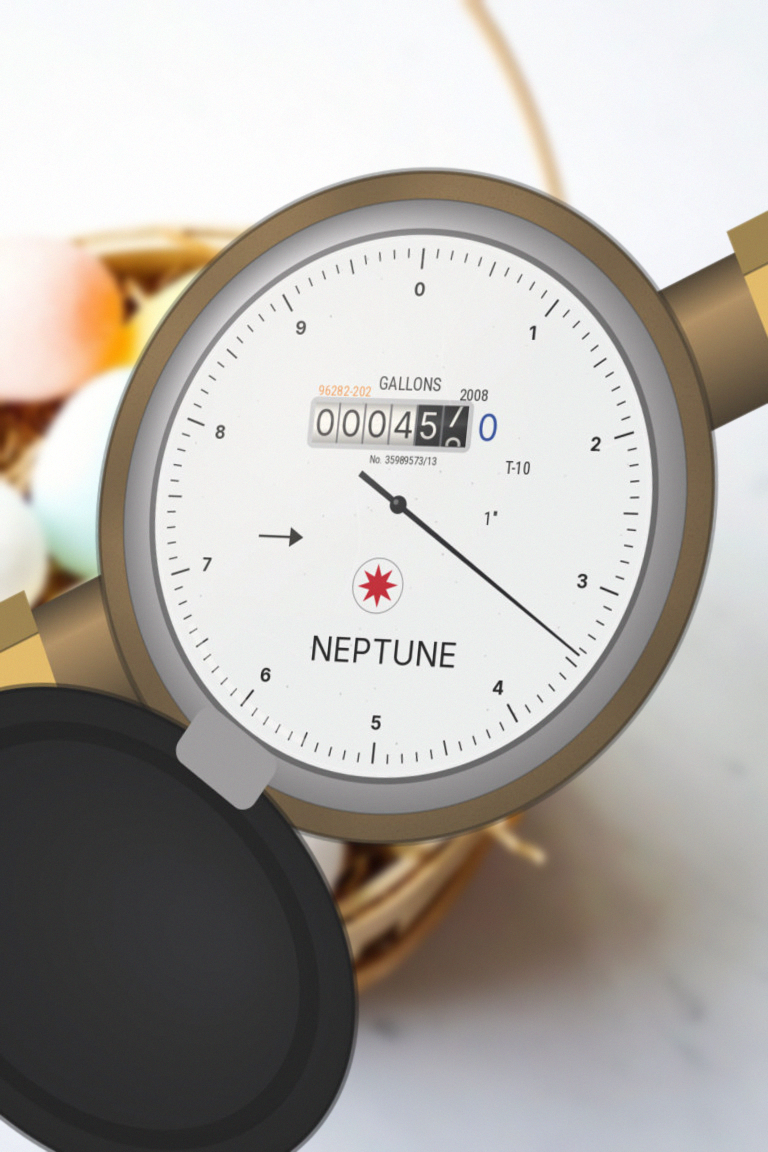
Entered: 4573.4,gal
